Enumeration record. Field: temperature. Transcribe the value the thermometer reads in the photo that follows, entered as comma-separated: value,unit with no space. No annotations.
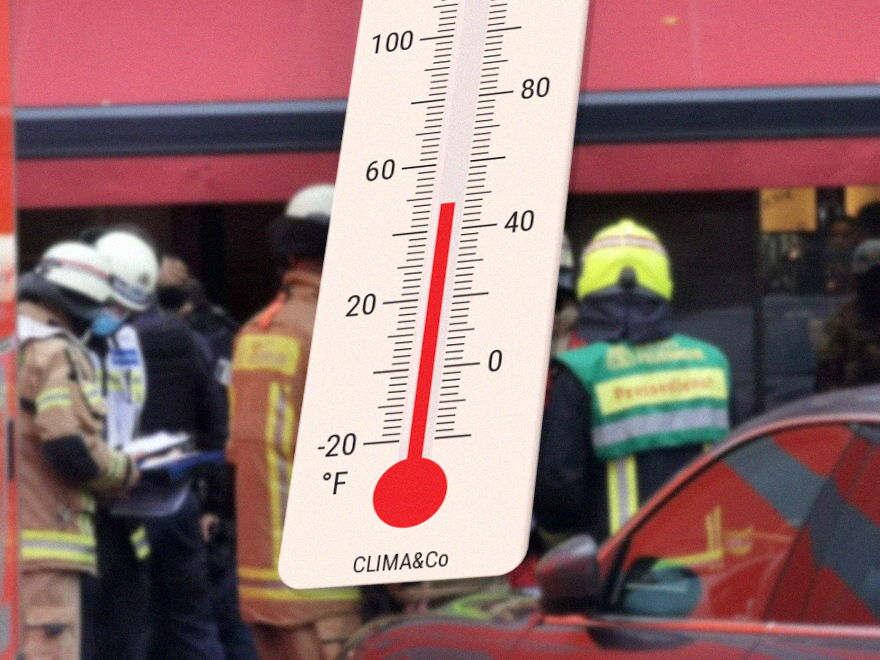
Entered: 48,°F
